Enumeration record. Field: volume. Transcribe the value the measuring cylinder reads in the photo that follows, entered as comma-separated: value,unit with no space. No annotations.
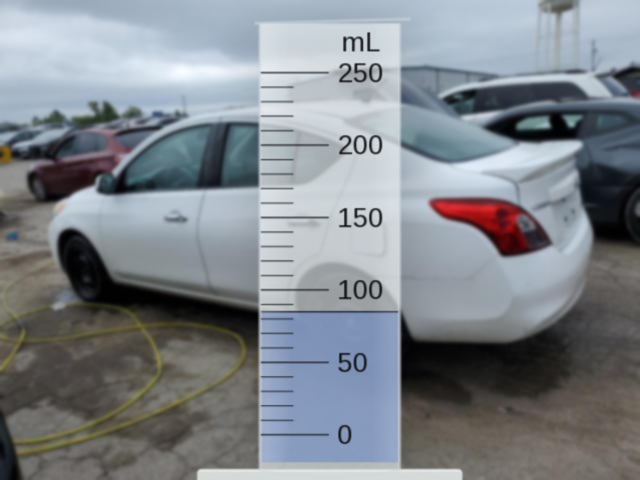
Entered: 85,mL
